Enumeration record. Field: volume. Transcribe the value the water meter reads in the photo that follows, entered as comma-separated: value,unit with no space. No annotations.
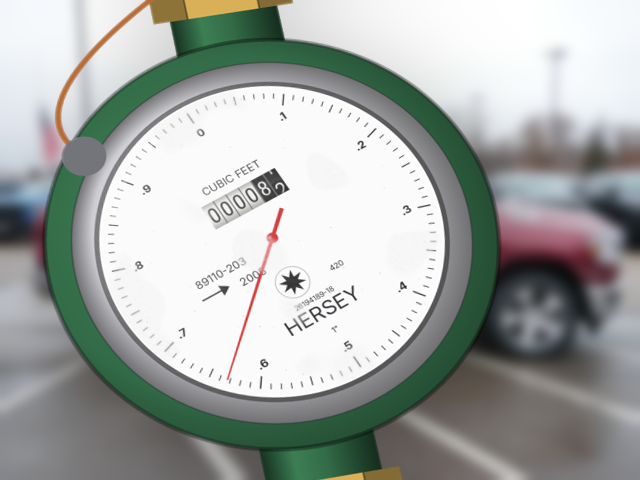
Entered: 81.63,ft³
